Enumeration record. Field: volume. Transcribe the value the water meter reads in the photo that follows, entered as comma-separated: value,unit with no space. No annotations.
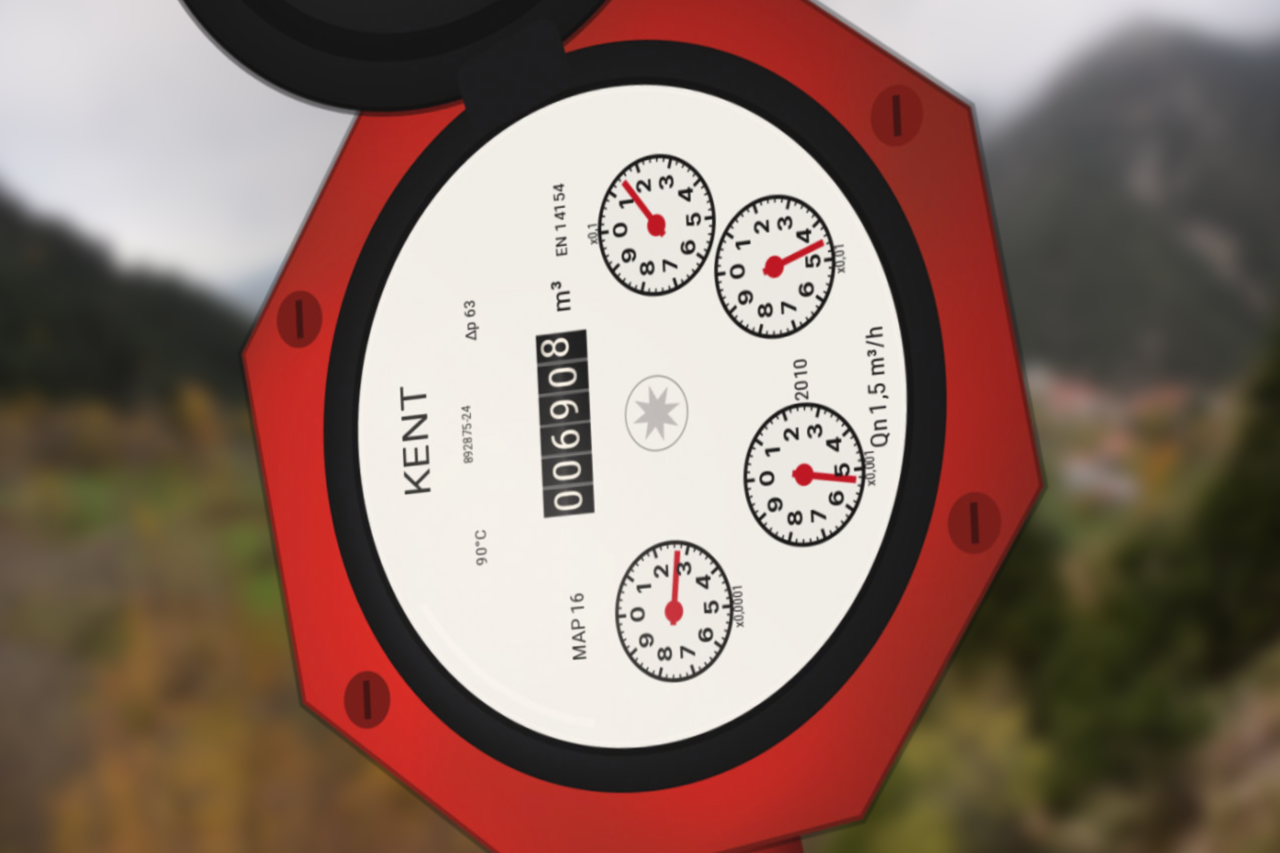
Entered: 6908.1452,m³
